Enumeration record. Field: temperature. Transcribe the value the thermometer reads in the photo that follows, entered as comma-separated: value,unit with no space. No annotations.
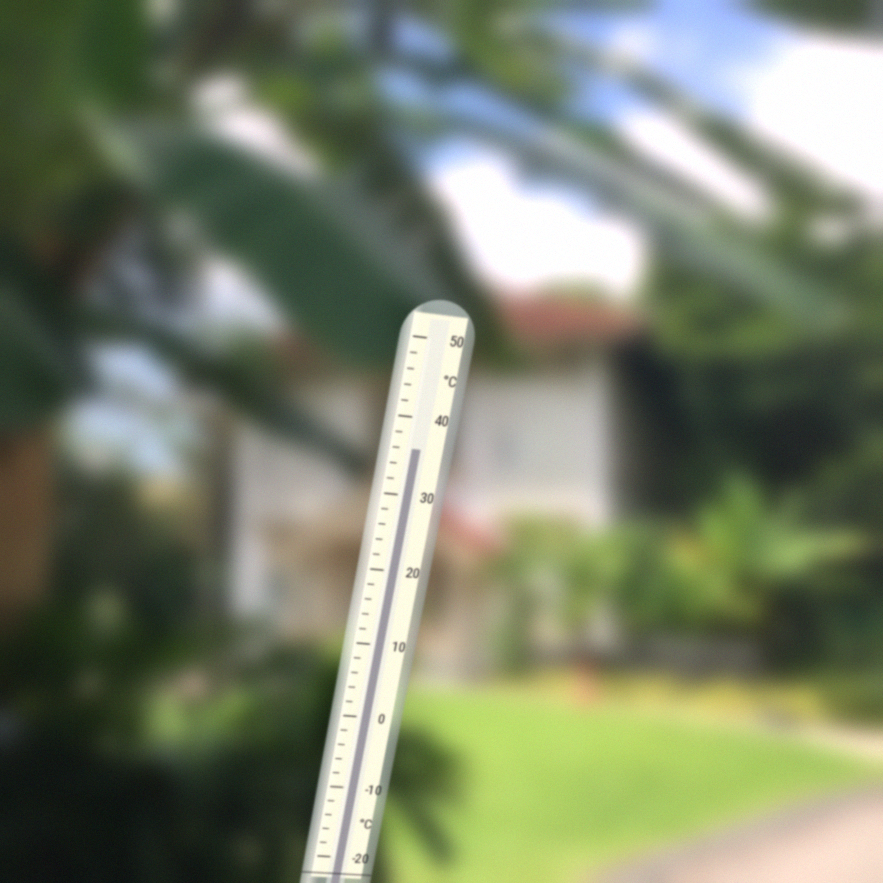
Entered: 36,°C
